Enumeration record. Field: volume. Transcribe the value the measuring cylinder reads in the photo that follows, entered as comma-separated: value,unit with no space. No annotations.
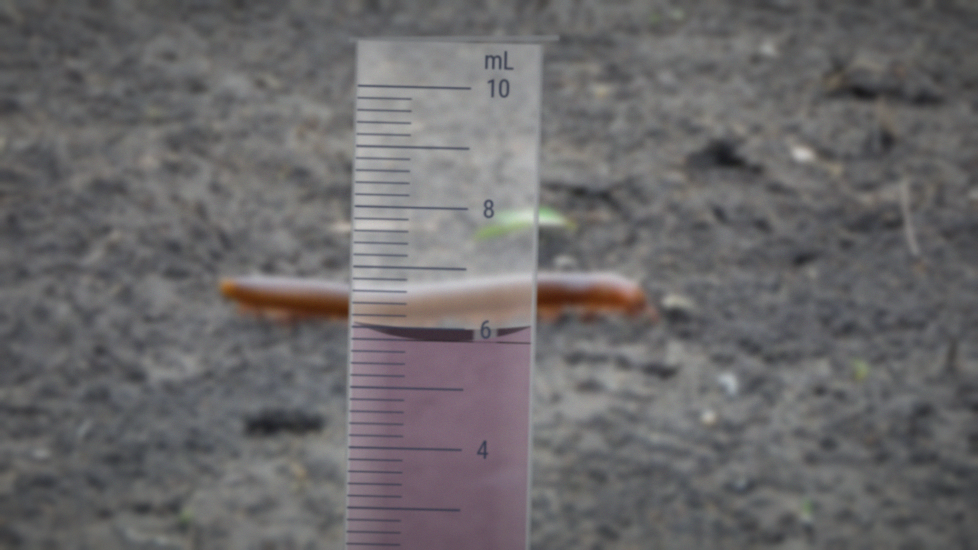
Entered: 5.8,mL
